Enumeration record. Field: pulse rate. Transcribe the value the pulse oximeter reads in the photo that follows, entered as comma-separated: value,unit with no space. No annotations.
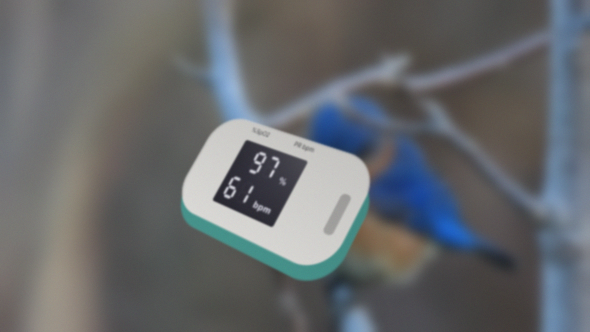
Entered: 61,bpm
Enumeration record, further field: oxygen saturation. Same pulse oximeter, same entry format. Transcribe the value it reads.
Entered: 97,%
